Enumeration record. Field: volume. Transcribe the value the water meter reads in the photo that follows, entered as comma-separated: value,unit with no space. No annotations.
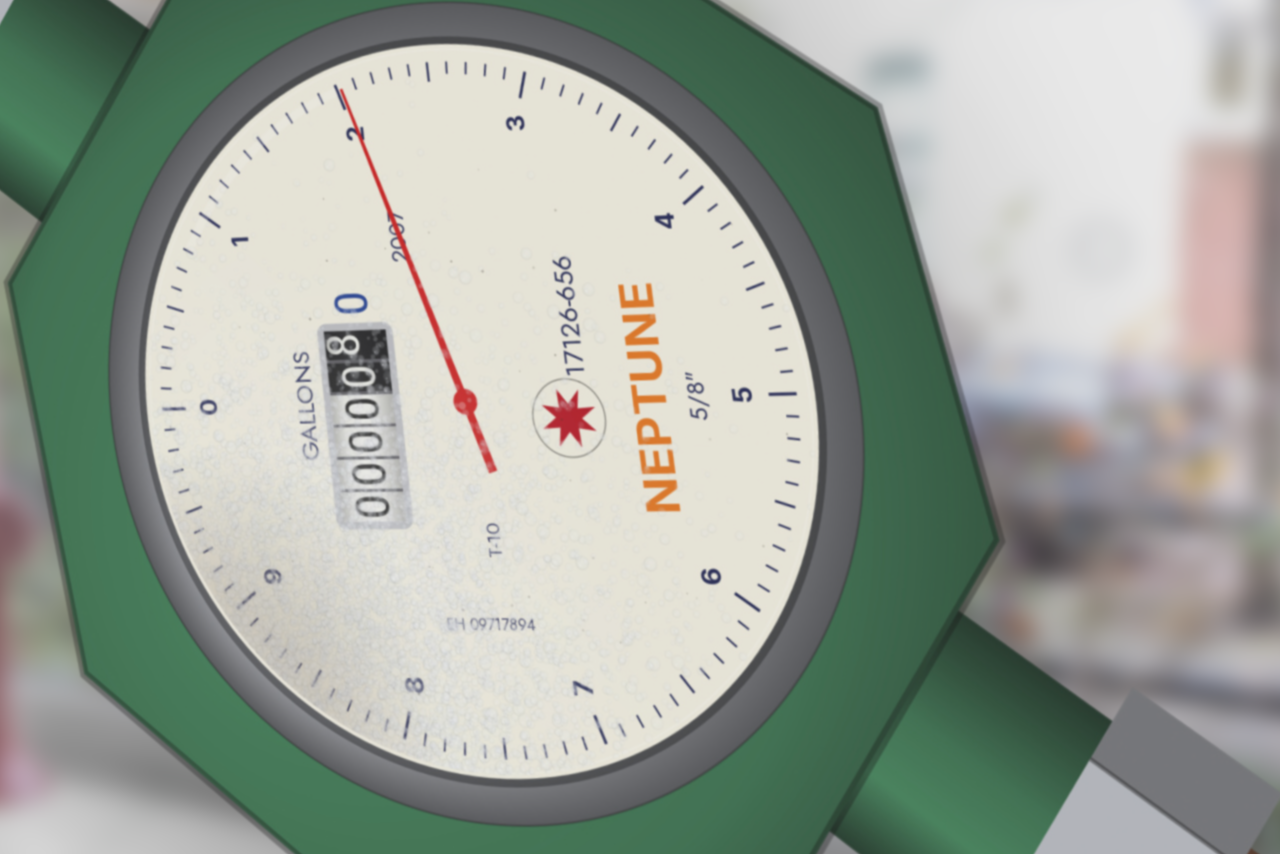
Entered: 82.0,gal
